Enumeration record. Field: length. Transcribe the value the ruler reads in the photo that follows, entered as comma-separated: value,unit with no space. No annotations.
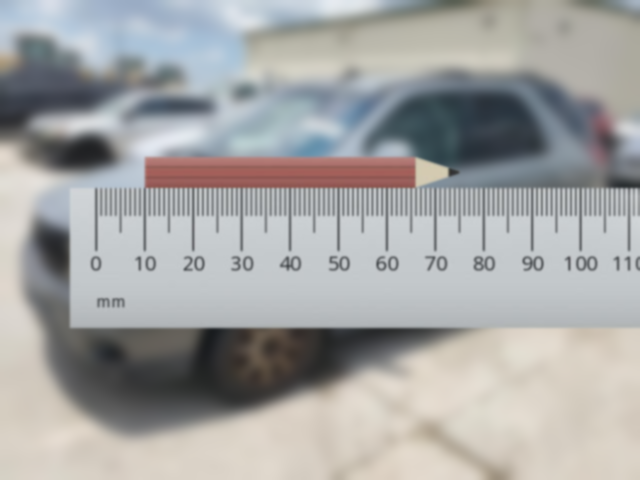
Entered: 65,mm
